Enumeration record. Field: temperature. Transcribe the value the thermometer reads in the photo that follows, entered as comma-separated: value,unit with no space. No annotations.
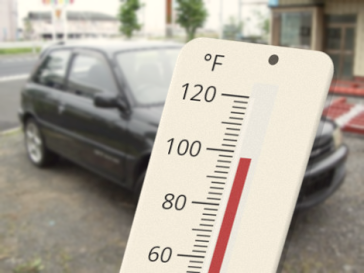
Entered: 98,°F
